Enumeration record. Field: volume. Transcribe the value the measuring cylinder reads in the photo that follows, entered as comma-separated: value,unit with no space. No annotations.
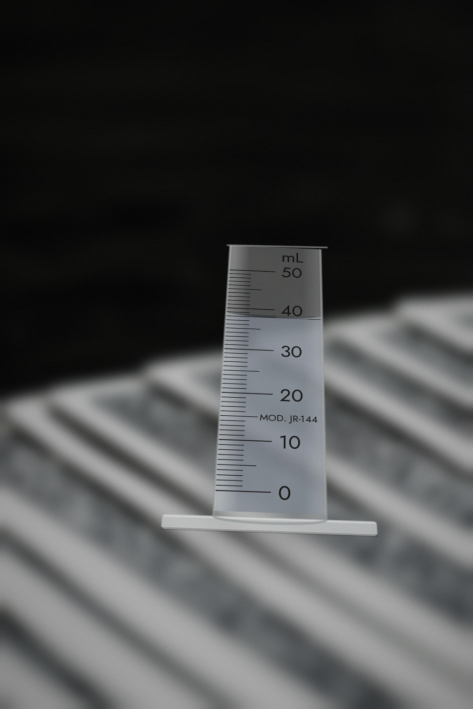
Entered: 38,mL
